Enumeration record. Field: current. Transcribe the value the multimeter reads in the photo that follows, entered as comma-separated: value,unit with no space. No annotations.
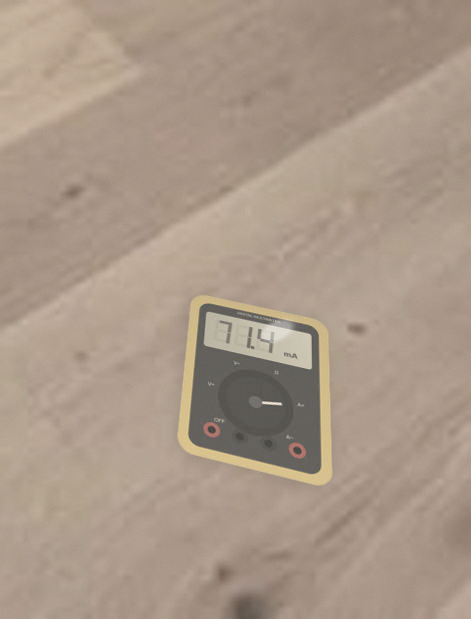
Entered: 71.4,mA
